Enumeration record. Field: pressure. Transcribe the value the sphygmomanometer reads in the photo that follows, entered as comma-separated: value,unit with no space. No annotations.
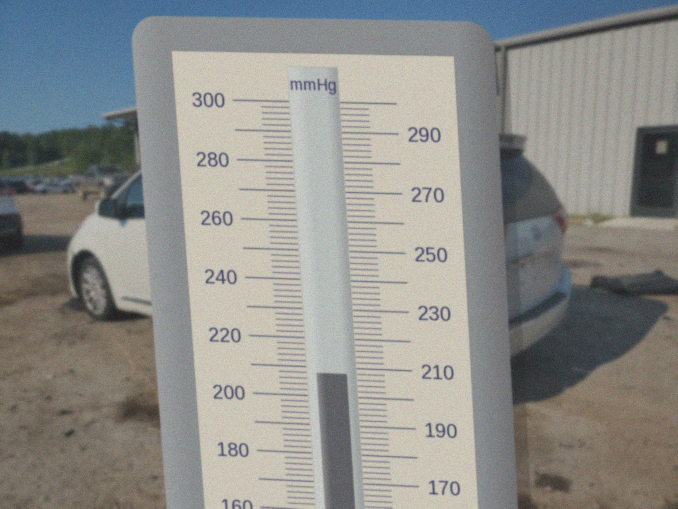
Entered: 208,mmHg
